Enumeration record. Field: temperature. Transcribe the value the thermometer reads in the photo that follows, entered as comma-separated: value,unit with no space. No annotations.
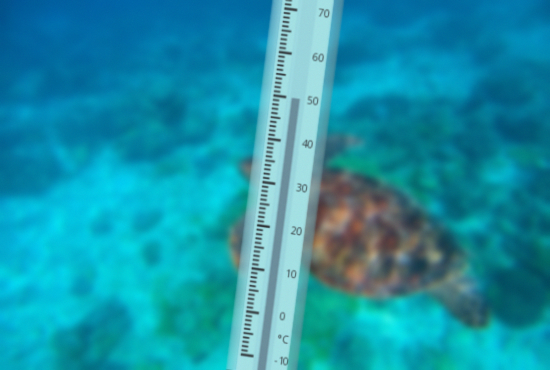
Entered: 50,°C
